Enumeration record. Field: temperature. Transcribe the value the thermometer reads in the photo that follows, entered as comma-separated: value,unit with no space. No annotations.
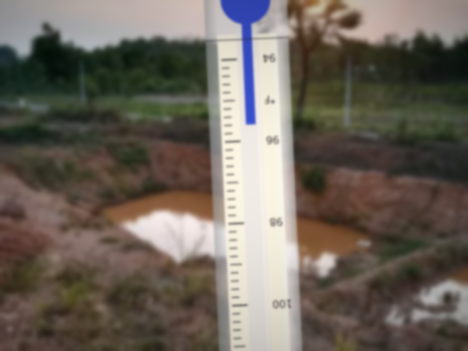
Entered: 95.6,°F
